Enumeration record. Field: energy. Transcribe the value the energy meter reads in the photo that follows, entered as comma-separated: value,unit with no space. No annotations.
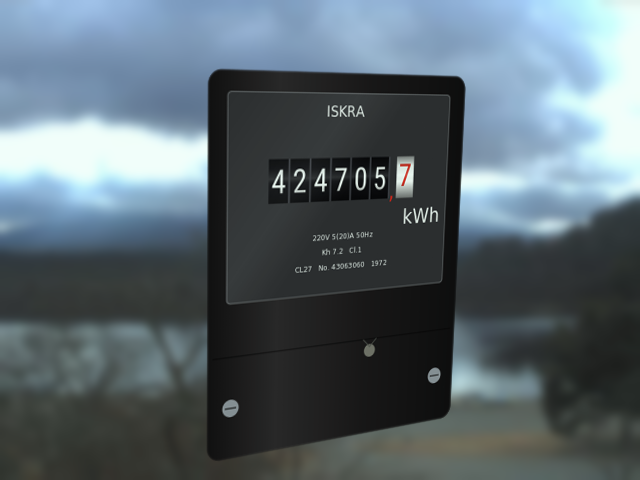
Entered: 424705.7,kWh
